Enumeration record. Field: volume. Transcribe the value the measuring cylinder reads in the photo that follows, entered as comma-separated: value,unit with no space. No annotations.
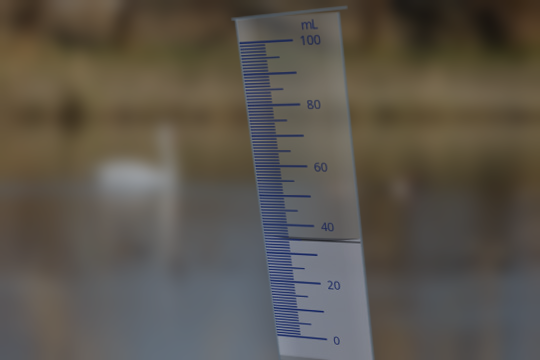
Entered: 35,mL
